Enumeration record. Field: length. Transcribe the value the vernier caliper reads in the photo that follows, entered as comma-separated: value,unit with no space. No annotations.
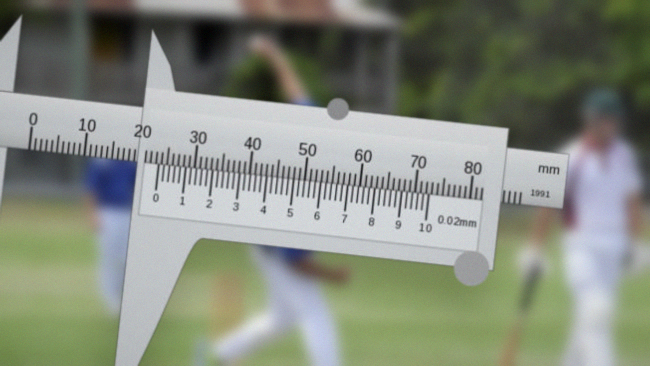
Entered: 23.5,mm
